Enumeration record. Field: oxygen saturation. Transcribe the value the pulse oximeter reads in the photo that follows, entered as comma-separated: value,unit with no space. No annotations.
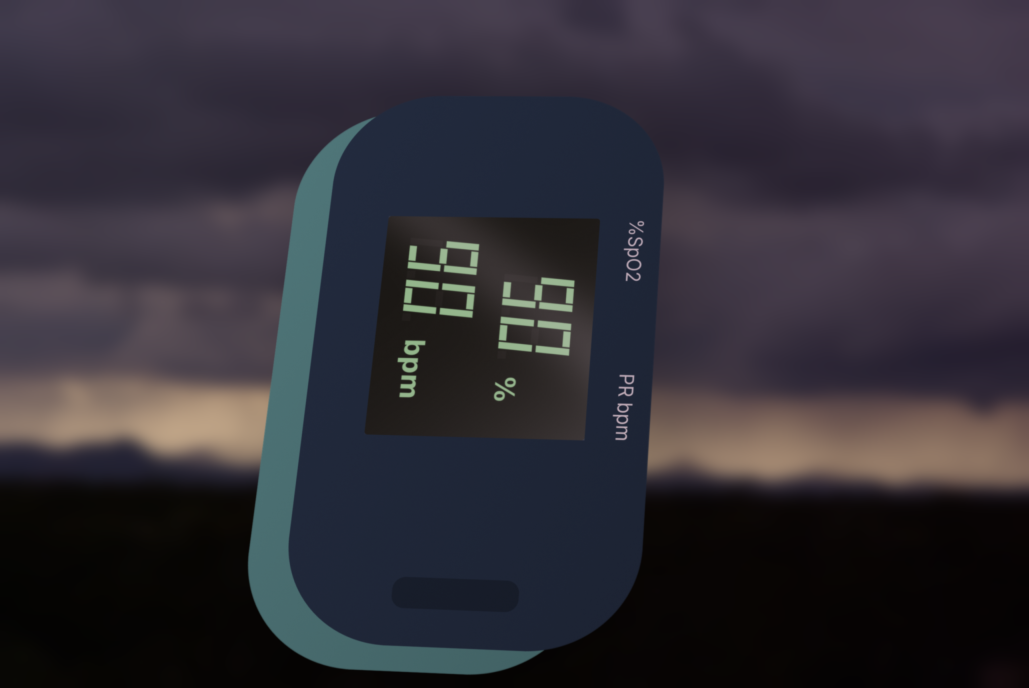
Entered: 90,%
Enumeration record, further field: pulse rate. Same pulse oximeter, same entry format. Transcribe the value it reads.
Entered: 90,bpm
